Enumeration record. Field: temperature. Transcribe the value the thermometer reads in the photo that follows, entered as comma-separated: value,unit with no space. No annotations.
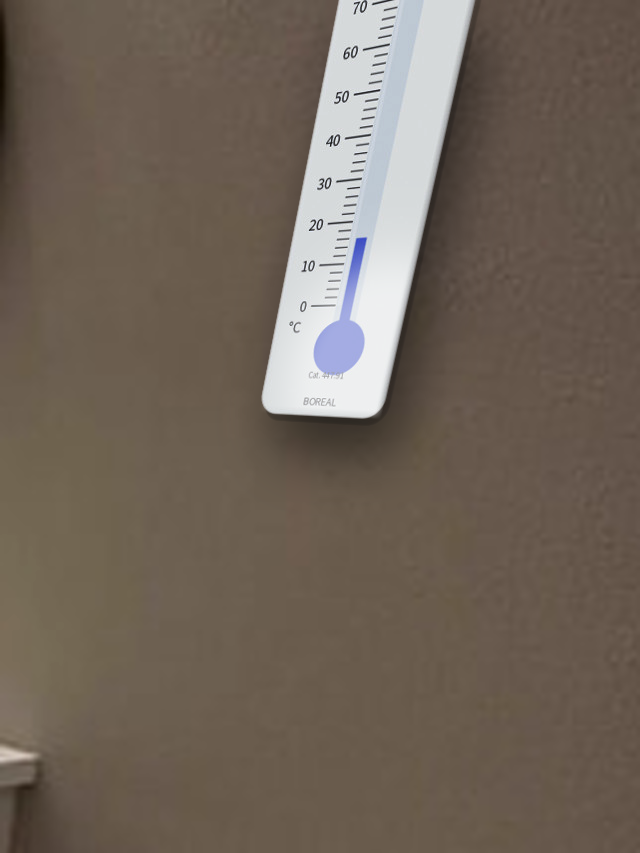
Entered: 16,°C
